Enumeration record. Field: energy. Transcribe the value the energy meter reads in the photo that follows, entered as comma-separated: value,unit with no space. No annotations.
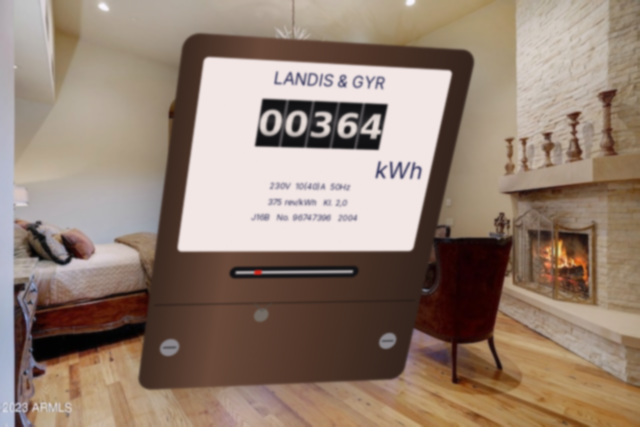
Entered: 364,kWh
